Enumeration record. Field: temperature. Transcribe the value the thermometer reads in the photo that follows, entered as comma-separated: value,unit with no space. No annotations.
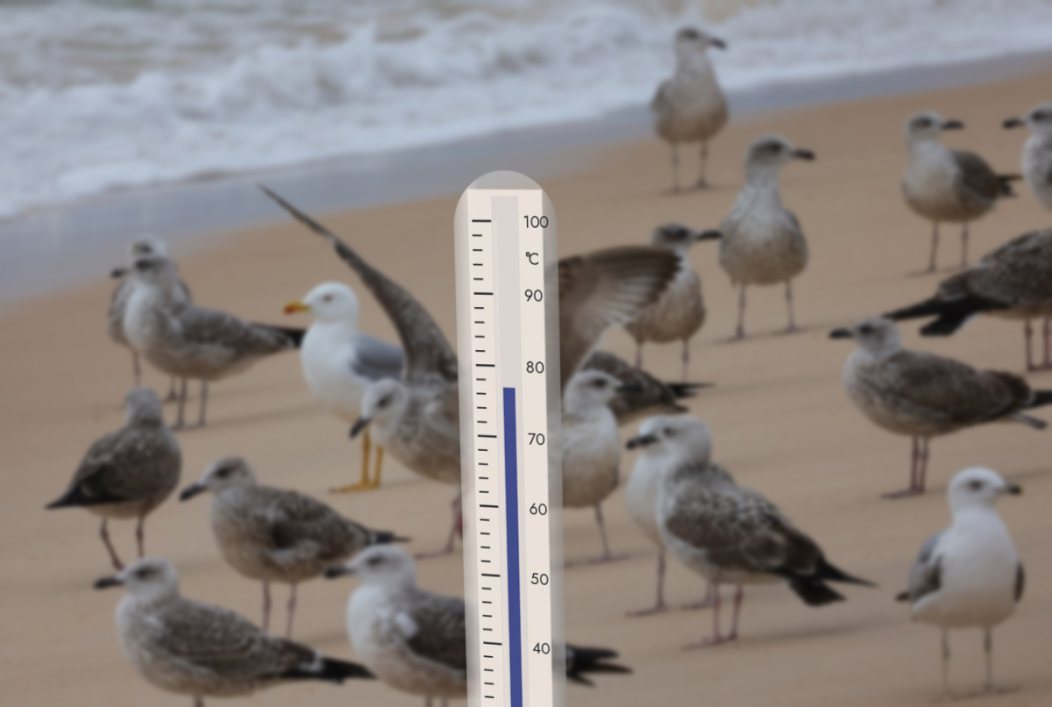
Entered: 77,°C
